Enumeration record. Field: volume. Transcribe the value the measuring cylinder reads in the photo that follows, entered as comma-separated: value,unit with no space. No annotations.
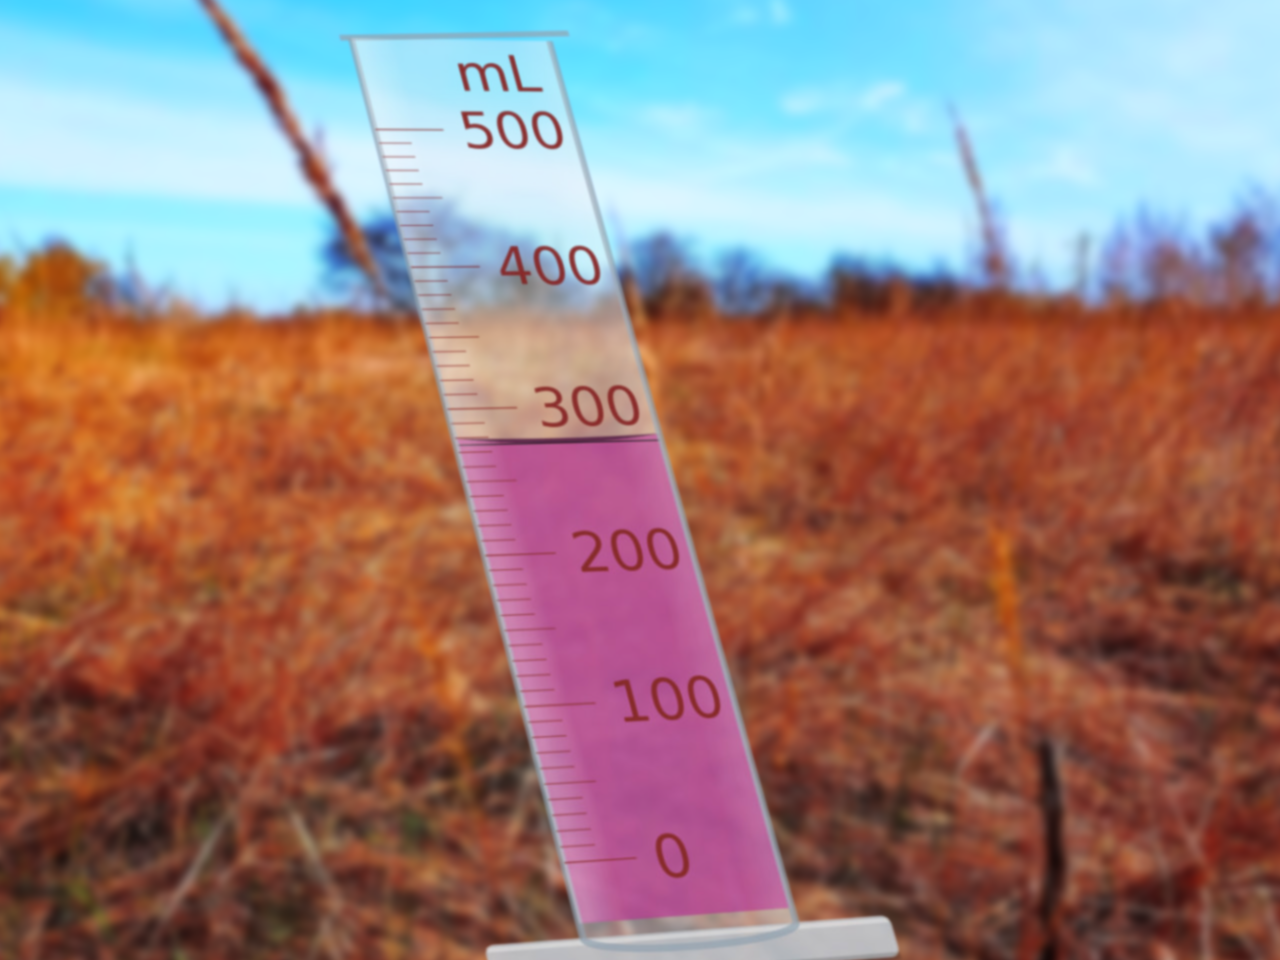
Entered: 275,mL
